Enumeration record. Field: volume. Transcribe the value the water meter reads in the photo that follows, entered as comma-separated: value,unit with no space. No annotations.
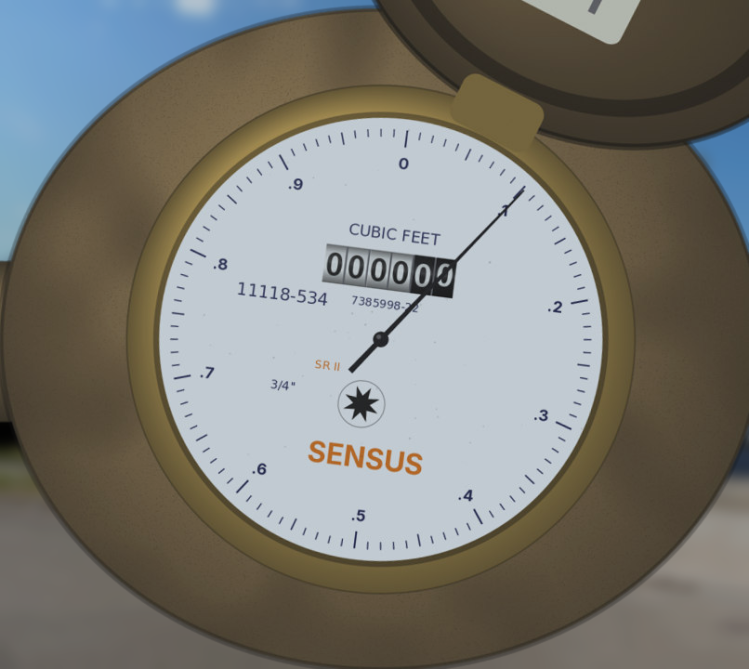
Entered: 0.10,ft³
